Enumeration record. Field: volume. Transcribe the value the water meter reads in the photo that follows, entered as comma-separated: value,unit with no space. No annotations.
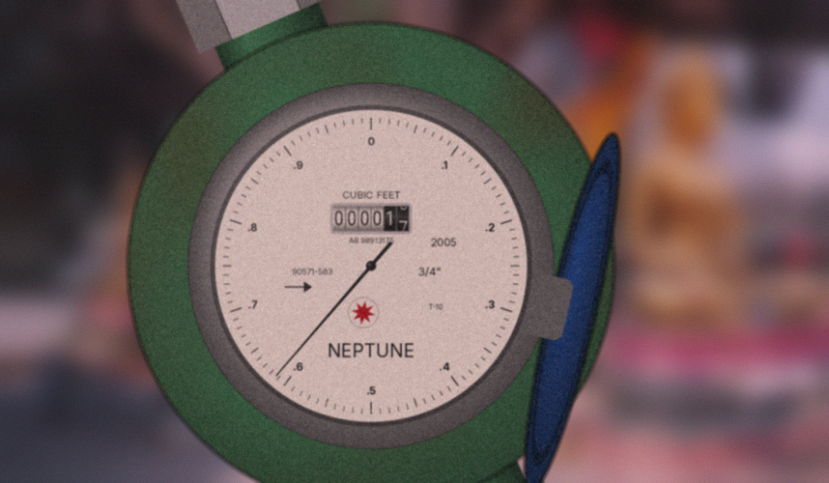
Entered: 16.61,ft³
